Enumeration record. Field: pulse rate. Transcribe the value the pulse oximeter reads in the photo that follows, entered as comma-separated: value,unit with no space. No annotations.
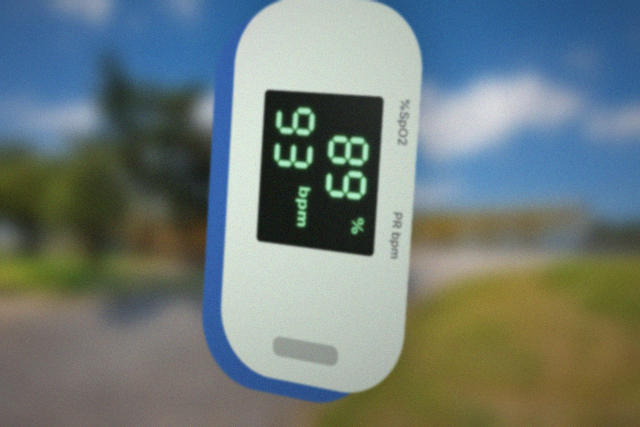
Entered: 93,bpm
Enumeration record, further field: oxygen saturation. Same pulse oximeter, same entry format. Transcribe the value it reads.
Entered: 89,%
